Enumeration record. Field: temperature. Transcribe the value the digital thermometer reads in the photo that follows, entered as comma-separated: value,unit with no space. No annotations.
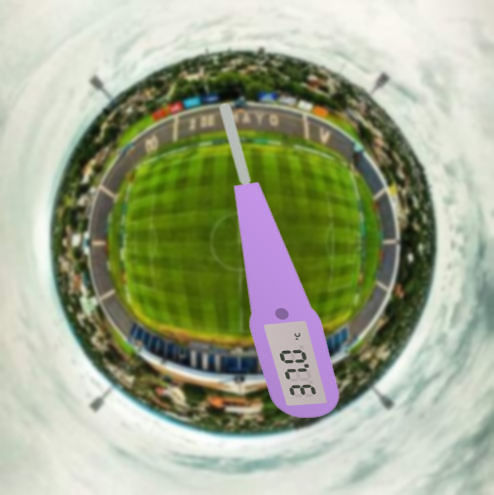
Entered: 37.0,°C
